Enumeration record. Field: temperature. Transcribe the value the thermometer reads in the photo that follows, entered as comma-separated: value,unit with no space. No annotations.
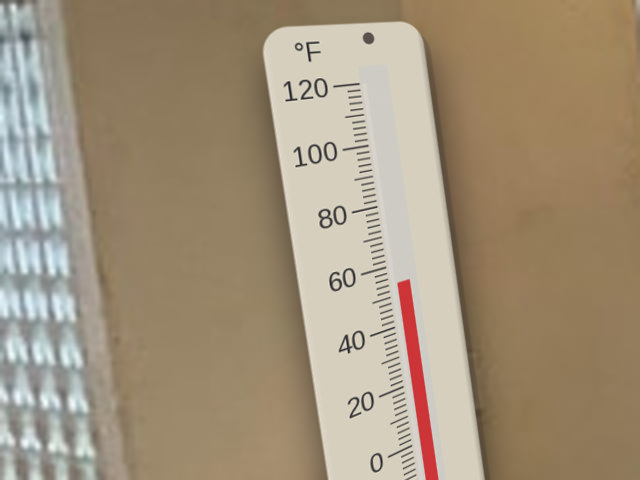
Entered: 54,°F
